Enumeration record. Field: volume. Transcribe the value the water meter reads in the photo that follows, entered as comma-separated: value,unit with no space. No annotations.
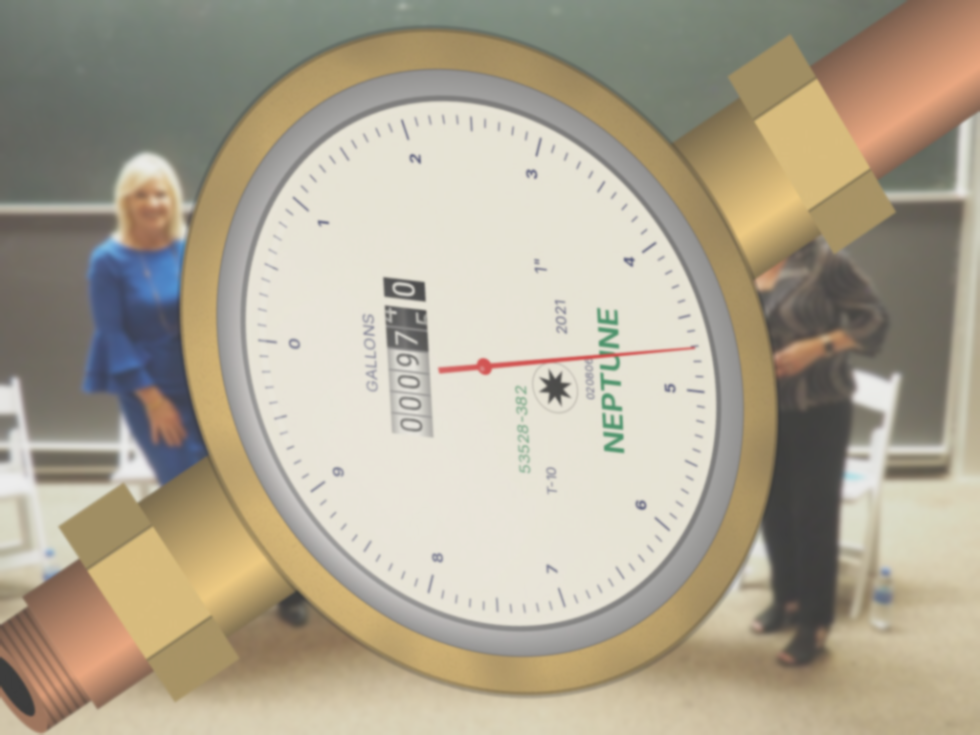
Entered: 9744.7,gal
